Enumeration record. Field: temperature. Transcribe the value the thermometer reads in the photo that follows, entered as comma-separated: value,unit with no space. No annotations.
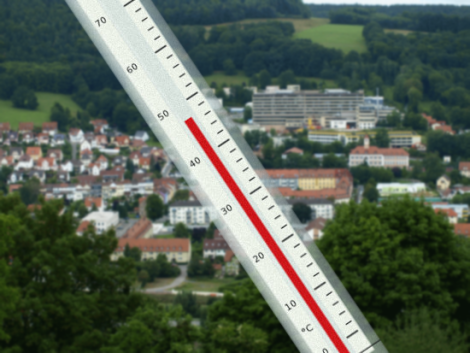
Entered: 47,°C
